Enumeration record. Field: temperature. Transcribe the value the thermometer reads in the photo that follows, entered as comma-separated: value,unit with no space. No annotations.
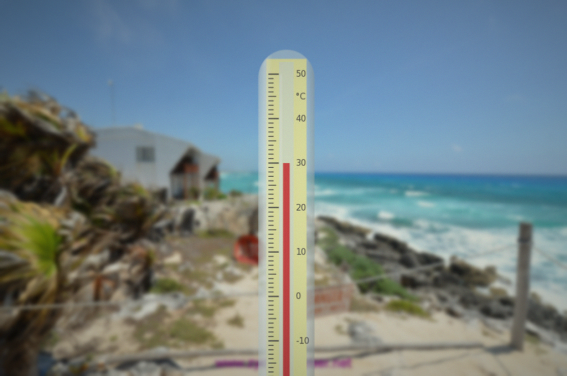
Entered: 30,°C
